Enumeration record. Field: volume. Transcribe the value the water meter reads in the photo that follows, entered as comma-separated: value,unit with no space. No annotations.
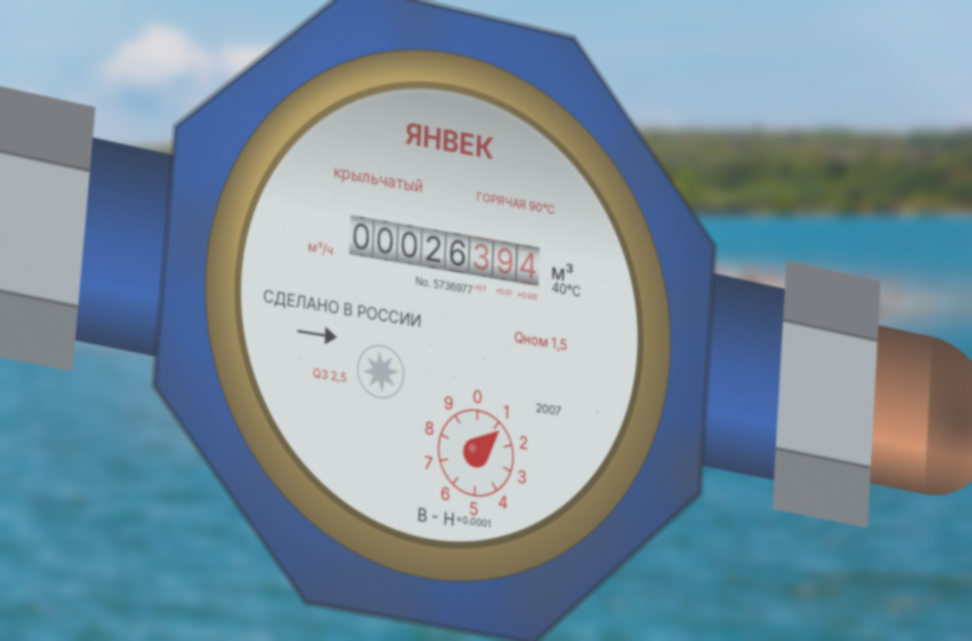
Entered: 26.3941,m³
